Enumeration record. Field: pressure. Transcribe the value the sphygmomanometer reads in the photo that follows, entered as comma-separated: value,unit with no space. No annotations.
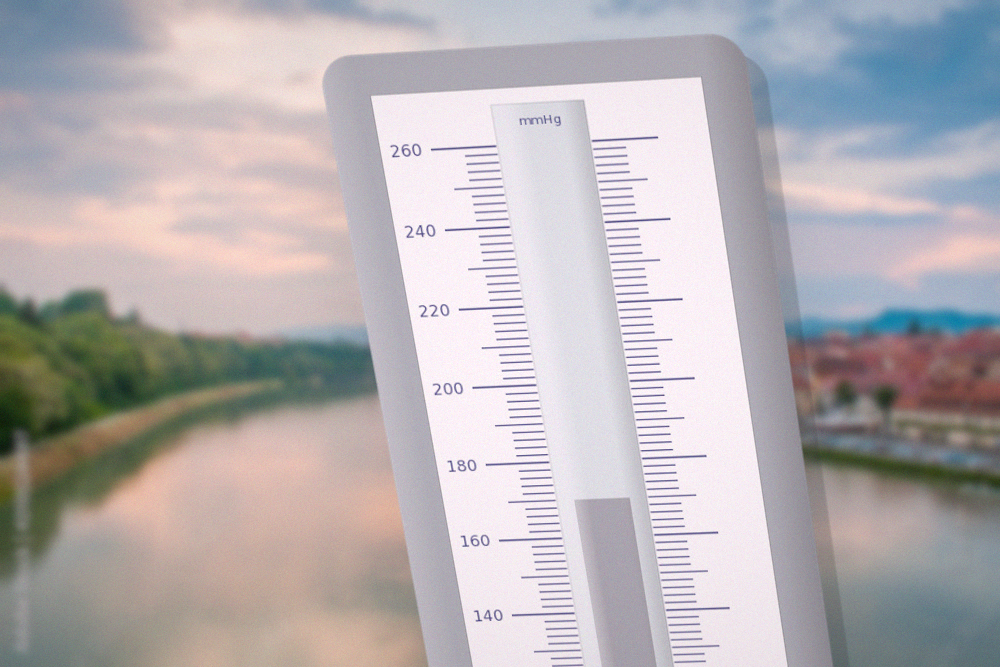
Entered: 170,mmHg
